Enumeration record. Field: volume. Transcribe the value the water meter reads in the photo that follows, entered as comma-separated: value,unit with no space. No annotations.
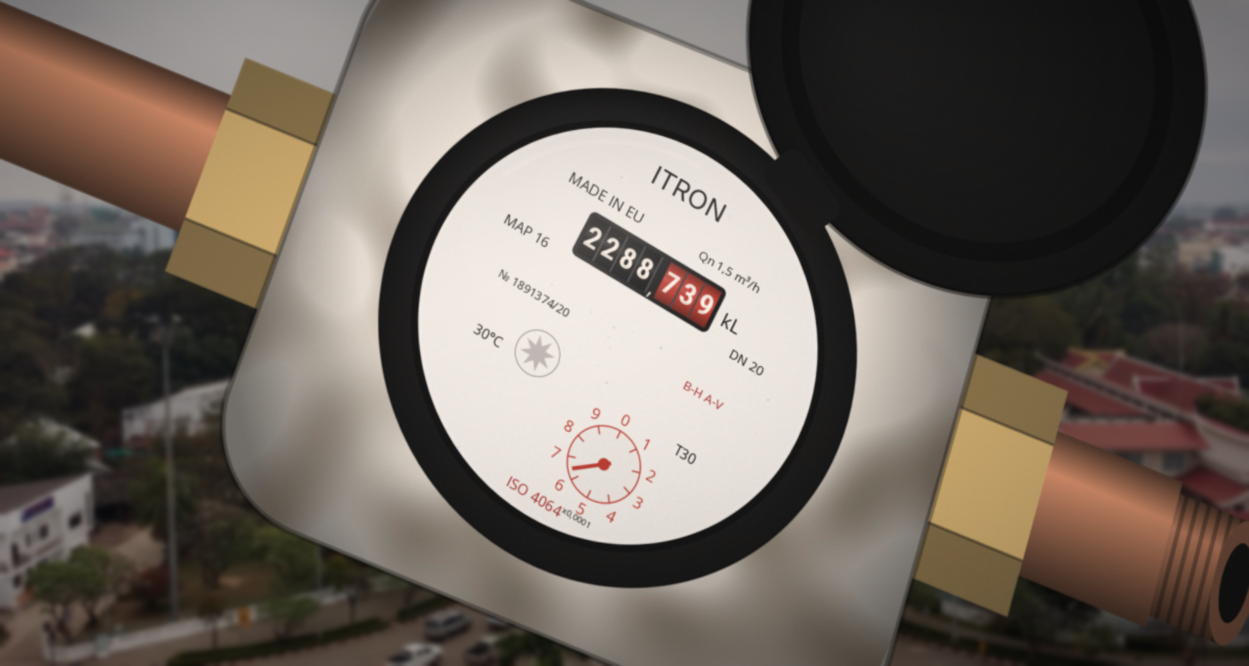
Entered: 2288.7396,kL
